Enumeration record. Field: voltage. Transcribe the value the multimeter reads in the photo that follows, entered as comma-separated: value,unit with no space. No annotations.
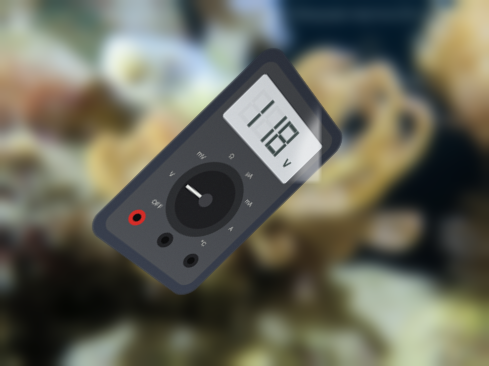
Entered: 118,V
